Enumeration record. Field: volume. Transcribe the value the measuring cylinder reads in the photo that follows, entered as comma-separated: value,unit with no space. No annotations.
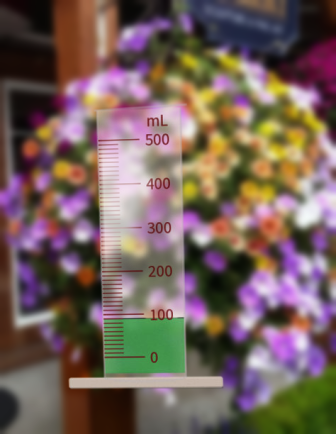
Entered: 90,mL
